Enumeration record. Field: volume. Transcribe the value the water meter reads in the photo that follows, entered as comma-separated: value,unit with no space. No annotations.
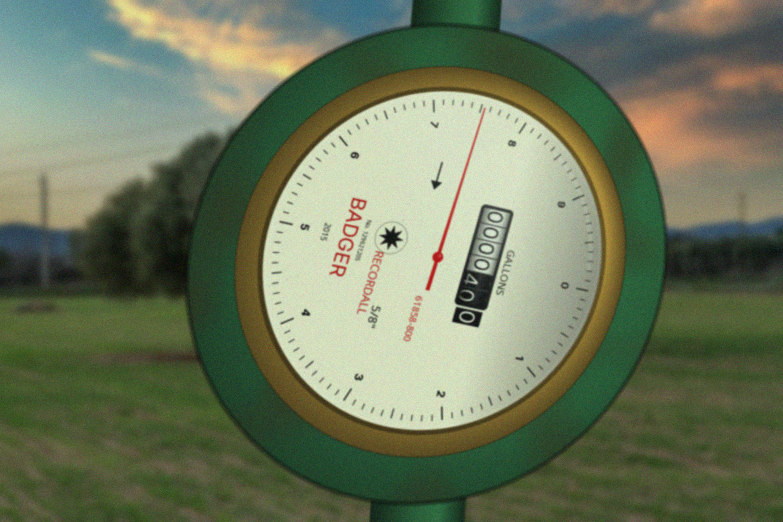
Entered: 397.5,gal
